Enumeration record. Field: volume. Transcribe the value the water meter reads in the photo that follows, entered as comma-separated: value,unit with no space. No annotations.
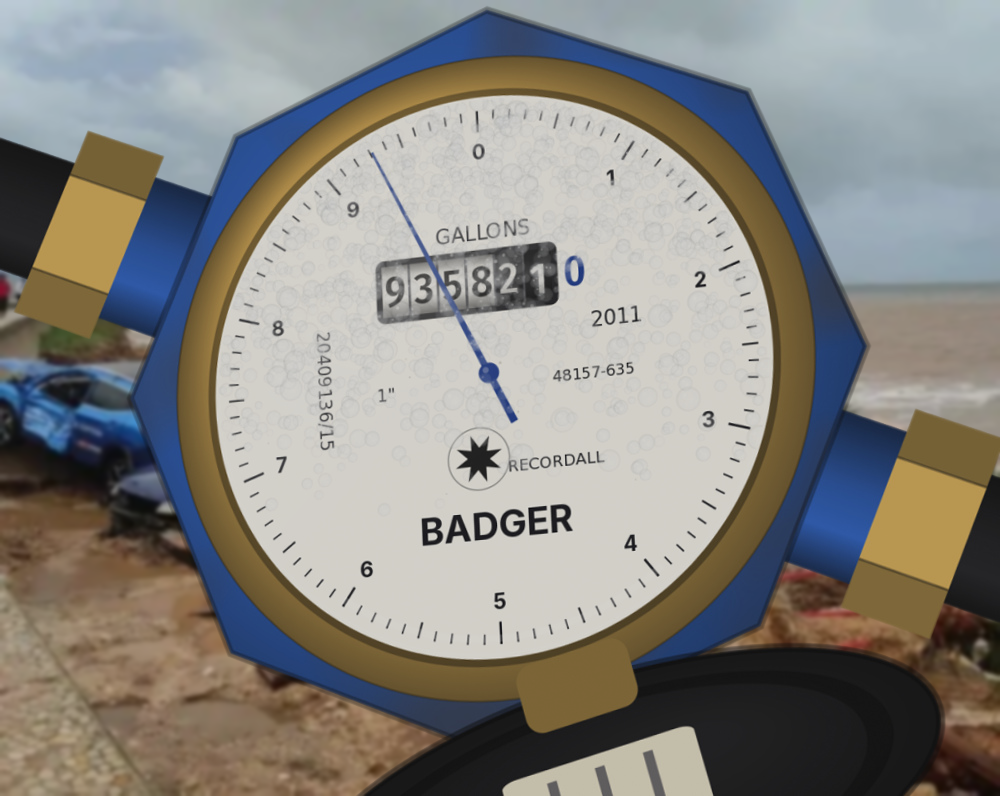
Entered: 9358209.3,gal
